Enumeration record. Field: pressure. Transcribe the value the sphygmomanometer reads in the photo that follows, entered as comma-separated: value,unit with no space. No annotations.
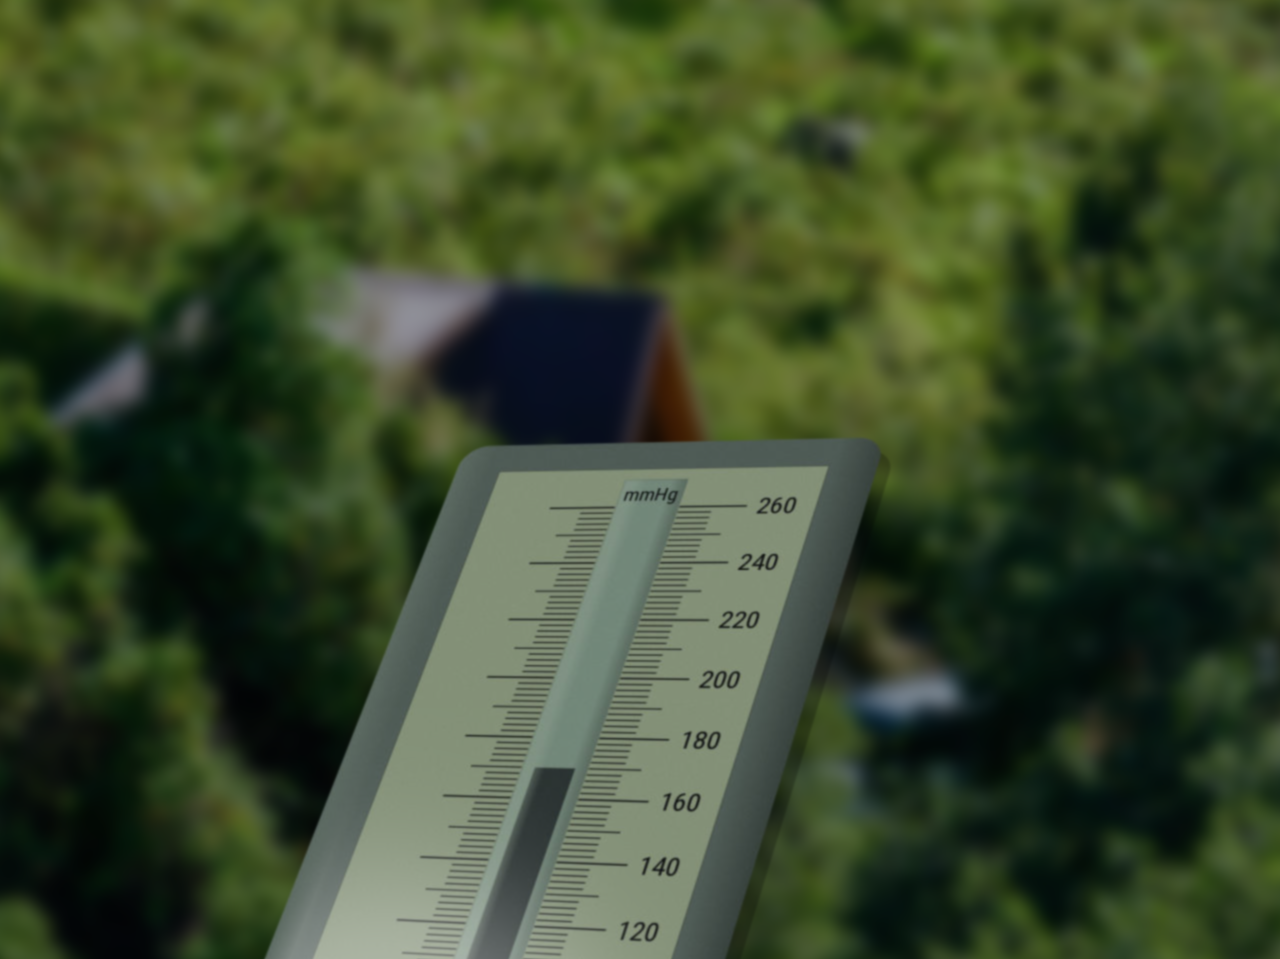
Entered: 170,mmHg
